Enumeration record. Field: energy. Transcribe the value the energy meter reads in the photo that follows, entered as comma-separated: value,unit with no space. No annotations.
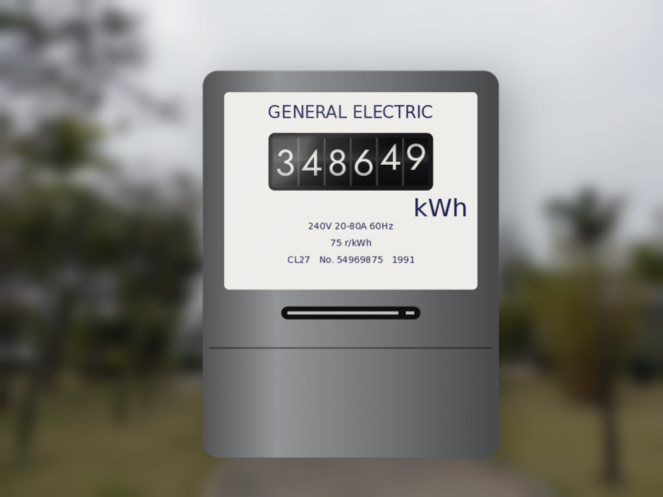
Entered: 348649,kWh
